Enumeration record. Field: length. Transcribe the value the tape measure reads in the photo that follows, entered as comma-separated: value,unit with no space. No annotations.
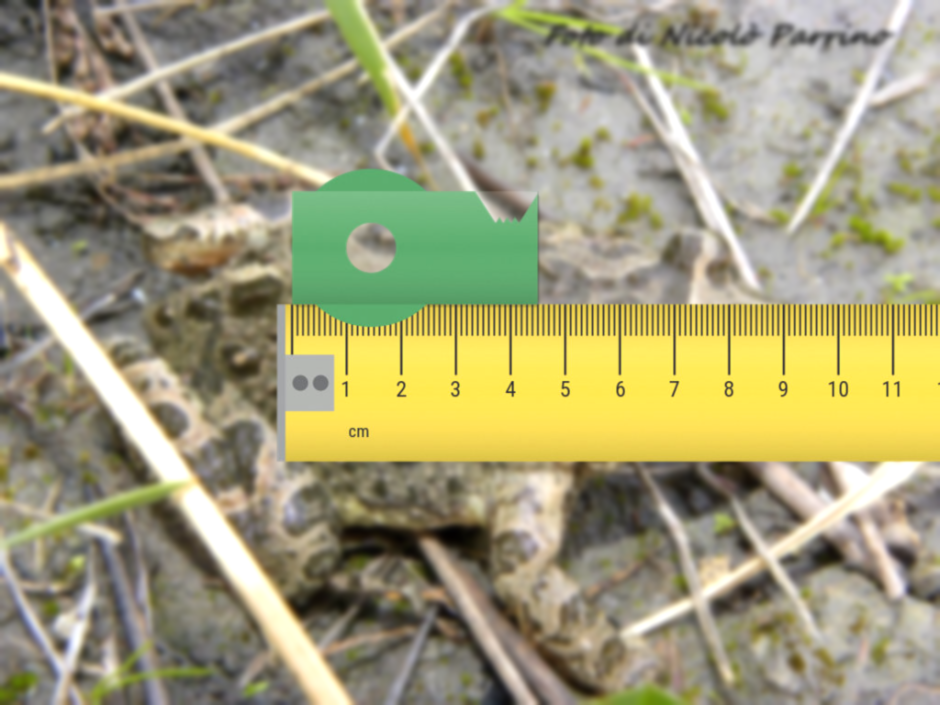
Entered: 4.5,cm
